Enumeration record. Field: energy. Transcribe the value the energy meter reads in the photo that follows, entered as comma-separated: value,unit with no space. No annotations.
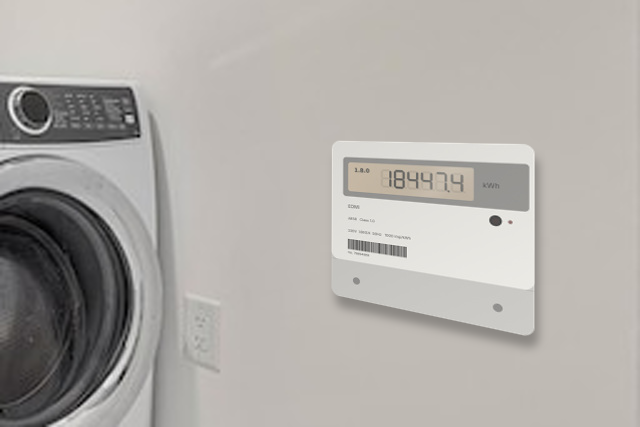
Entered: 18447.4,kWh
